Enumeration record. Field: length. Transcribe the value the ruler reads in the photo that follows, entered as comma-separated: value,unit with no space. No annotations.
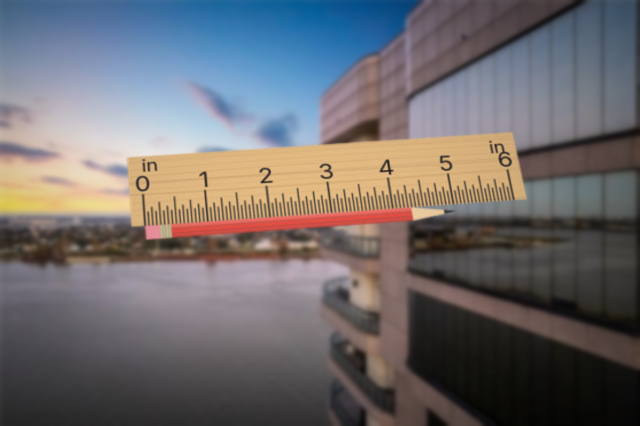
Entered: 5,in
